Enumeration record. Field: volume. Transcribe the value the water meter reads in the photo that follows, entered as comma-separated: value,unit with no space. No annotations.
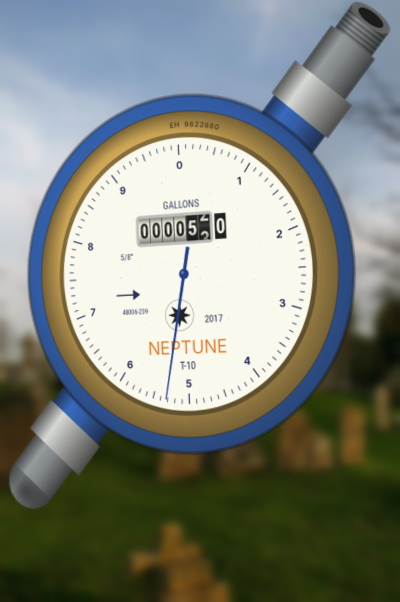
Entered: 525.3,gal
